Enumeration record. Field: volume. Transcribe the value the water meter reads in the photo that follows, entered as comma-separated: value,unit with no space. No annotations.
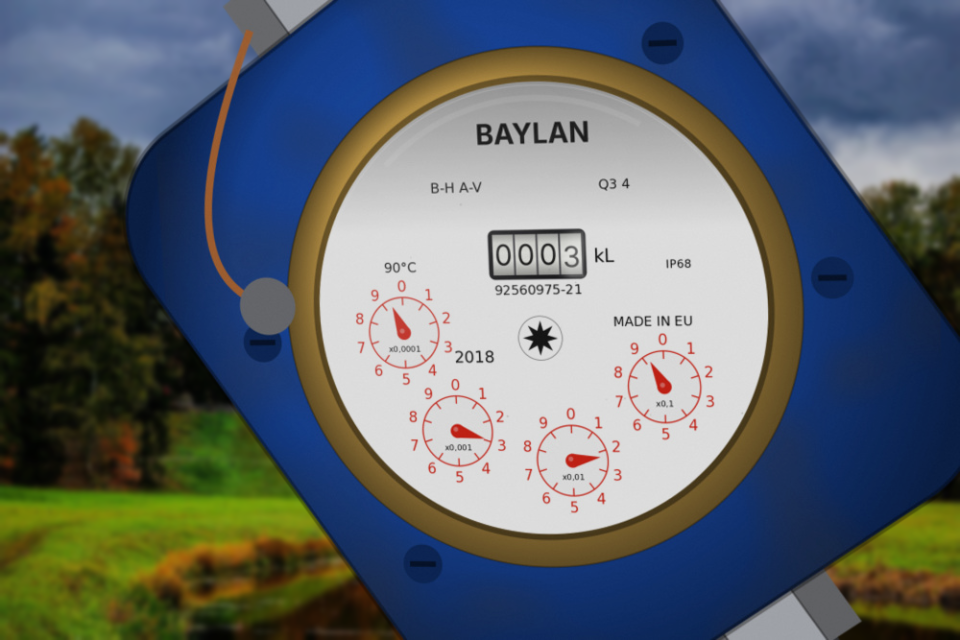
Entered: 2.9229,kL
